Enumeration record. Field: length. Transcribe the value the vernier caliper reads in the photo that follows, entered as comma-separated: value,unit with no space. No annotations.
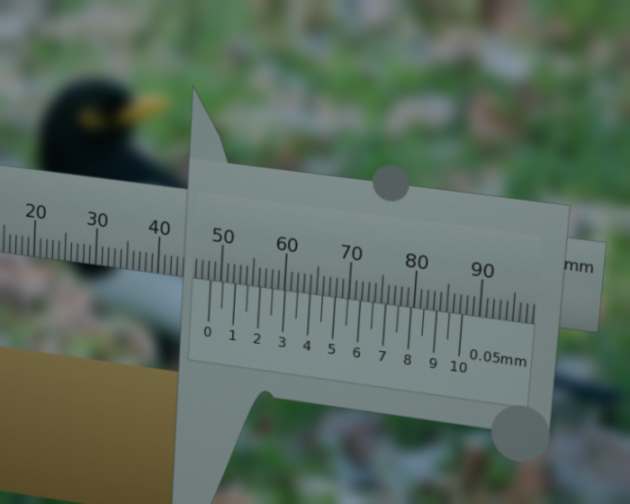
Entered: 48.4,mm
